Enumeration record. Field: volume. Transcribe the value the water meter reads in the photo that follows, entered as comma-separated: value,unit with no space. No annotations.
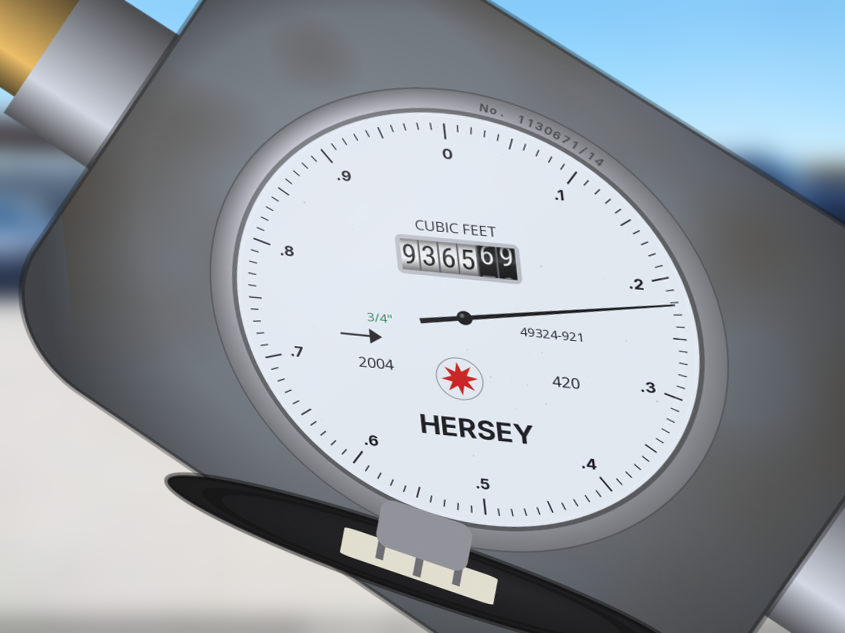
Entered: 936569.22,ft³
